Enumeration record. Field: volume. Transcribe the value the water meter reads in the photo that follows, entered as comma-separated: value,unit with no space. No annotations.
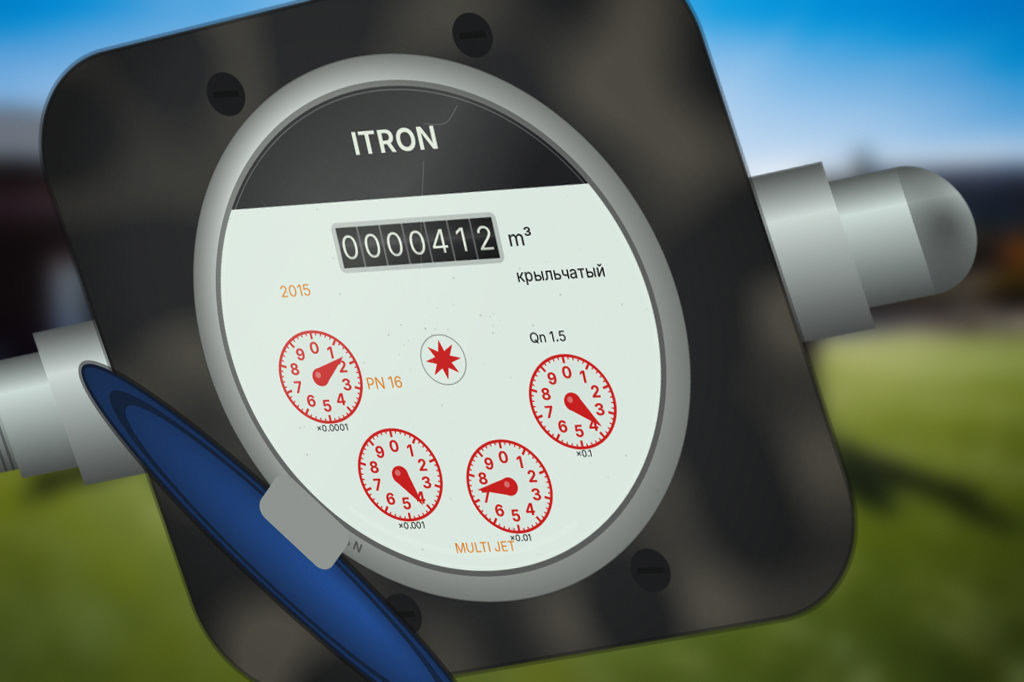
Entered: 412.3741,m³
